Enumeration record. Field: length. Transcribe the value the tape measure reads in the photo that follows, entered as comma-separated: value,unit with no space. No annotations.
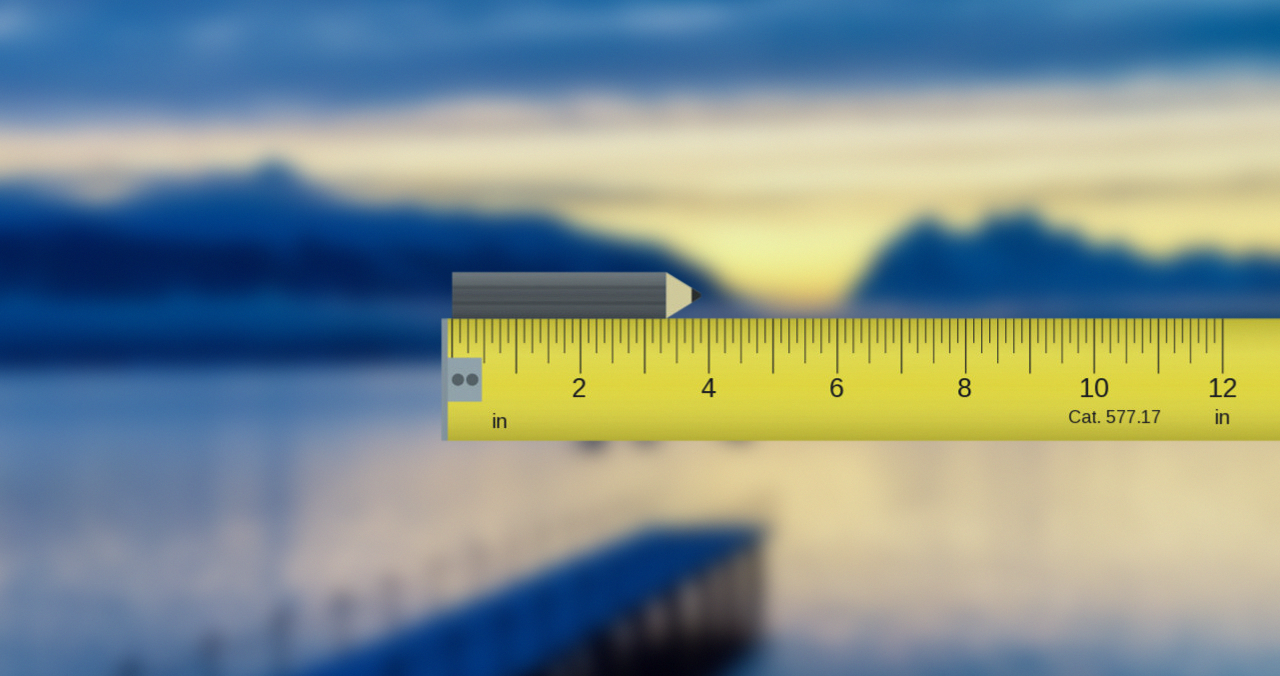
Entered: 3.875,in
